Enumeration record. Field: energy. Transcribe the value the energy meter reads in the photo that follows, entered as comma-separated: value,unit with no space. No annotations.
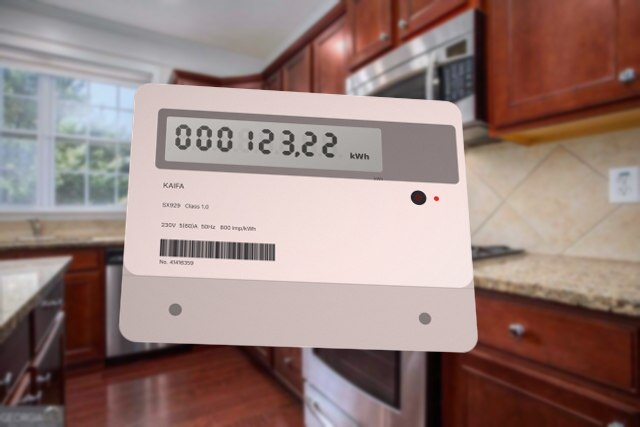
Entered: 123.22,kWh
